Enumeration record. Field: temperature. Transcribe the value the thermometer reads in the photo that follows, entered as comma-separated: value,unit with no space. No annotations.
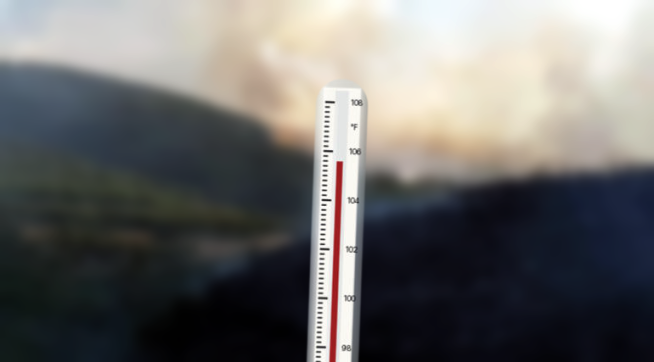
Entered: 105.6,°F
